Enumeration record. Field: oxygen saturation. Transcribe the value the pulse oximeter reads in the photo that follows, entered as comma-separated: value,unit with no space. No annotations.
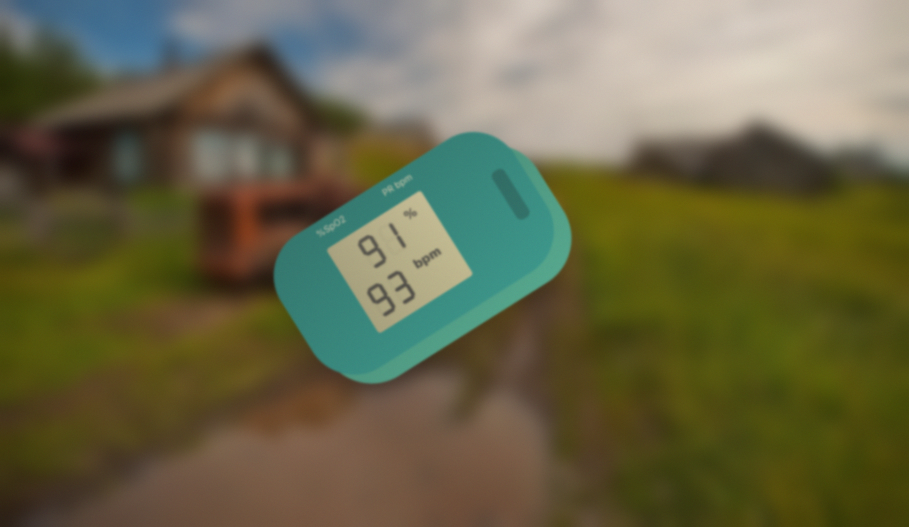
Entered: 91,%
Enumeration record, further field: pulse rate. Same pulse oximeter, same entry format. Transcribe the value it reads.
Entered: 93,bpm
